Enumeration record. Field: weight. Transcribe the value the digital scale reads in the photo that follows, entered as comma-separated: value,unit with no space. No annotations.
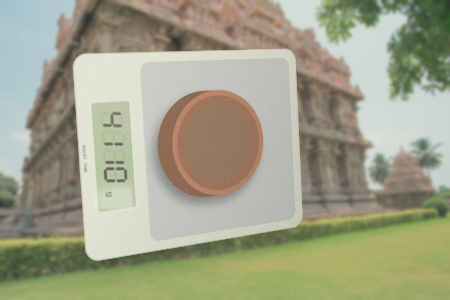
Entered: 4110,g
